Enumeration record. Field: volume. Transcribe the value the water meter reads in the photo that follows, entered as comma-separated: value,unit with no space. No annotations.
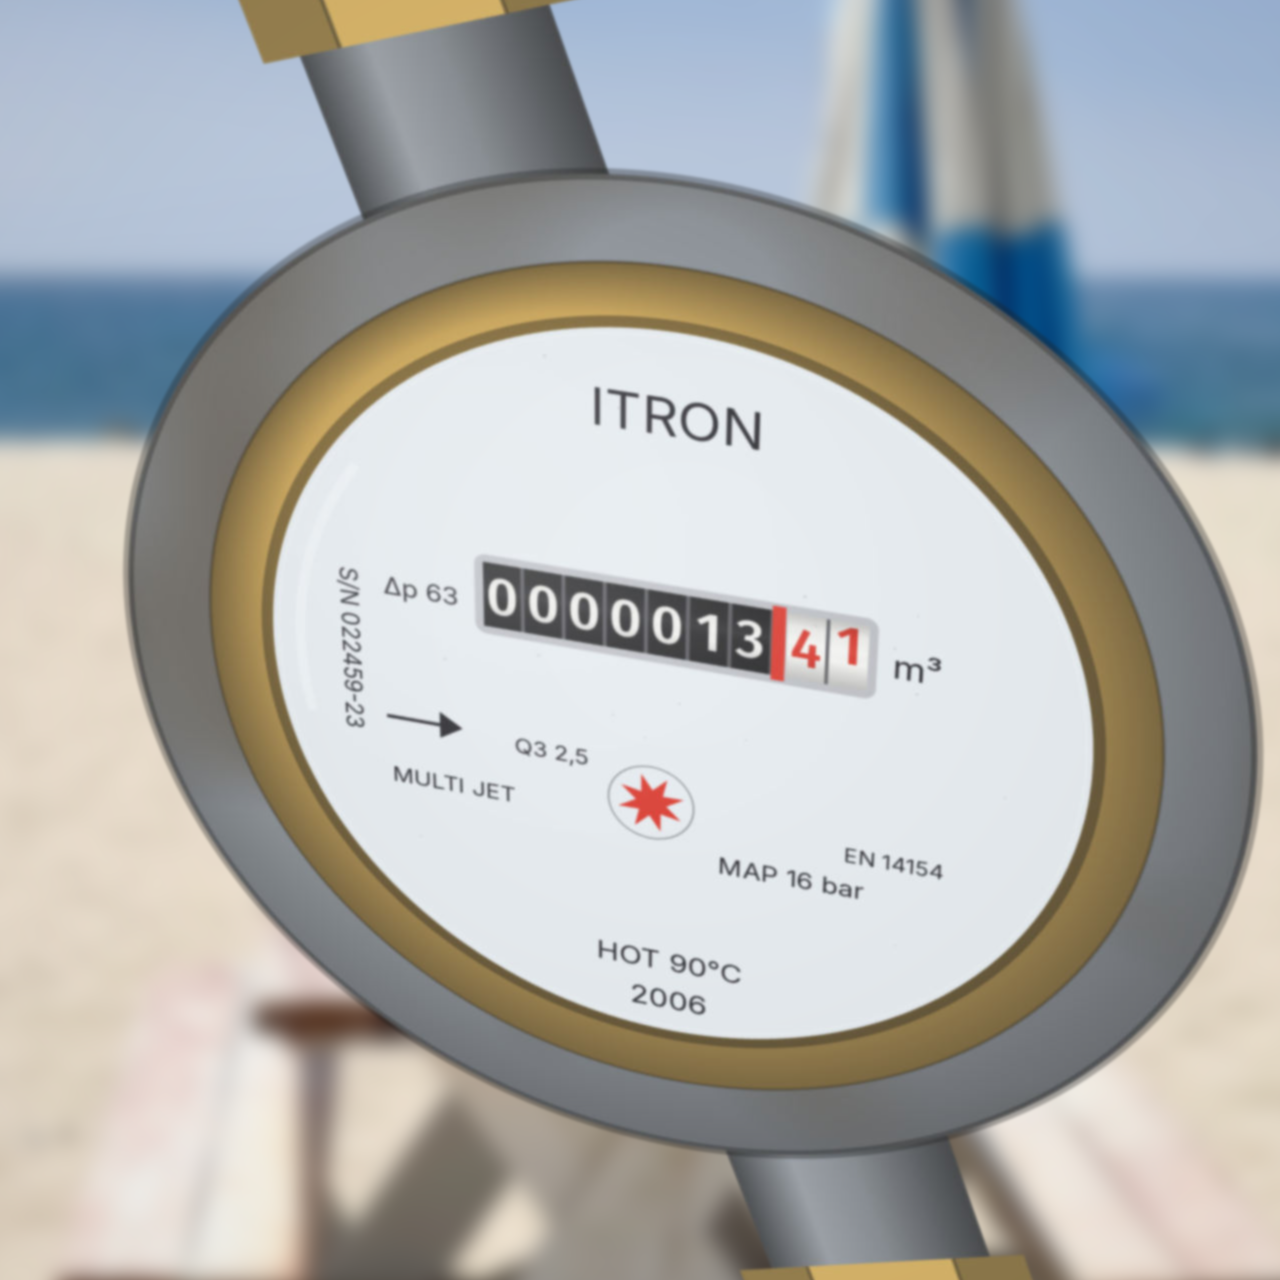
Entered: 13.41,m³
